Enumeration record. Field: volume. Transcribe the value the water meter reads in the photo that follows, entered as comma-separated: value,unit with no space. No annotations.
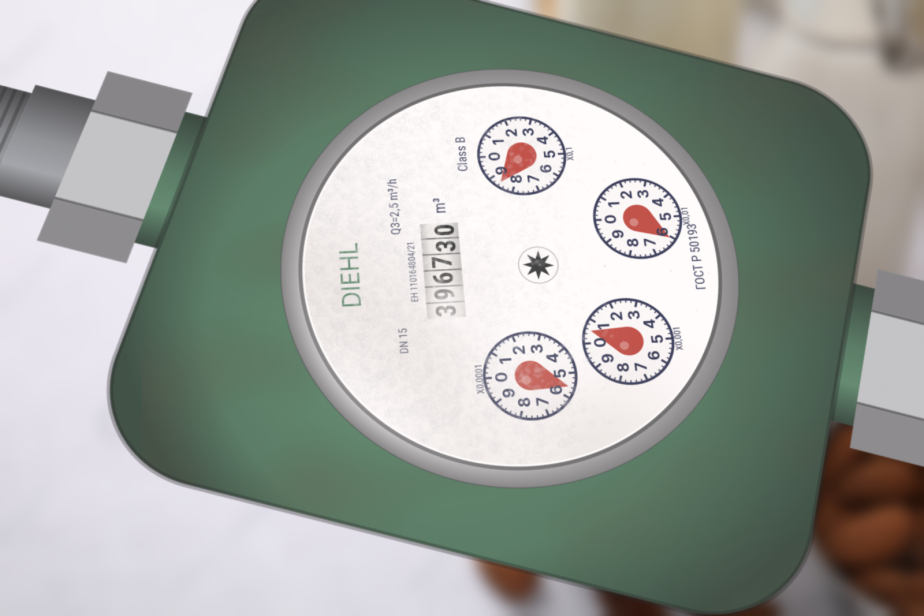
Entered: 396729.8605,m³
